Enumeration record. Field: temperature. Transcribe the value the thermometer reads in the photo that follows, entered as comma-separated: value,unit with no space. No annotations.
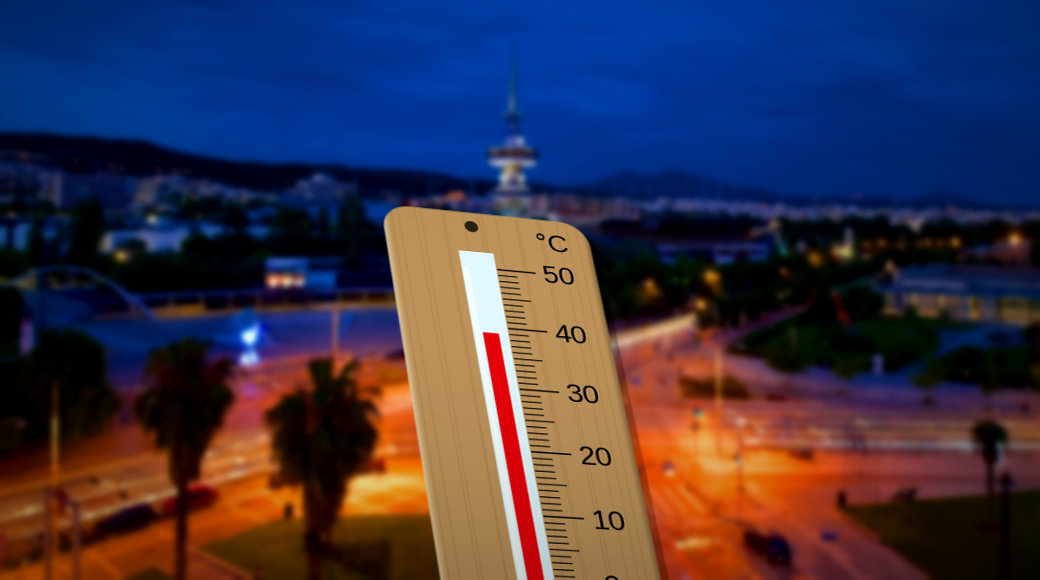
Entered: 39,°C
